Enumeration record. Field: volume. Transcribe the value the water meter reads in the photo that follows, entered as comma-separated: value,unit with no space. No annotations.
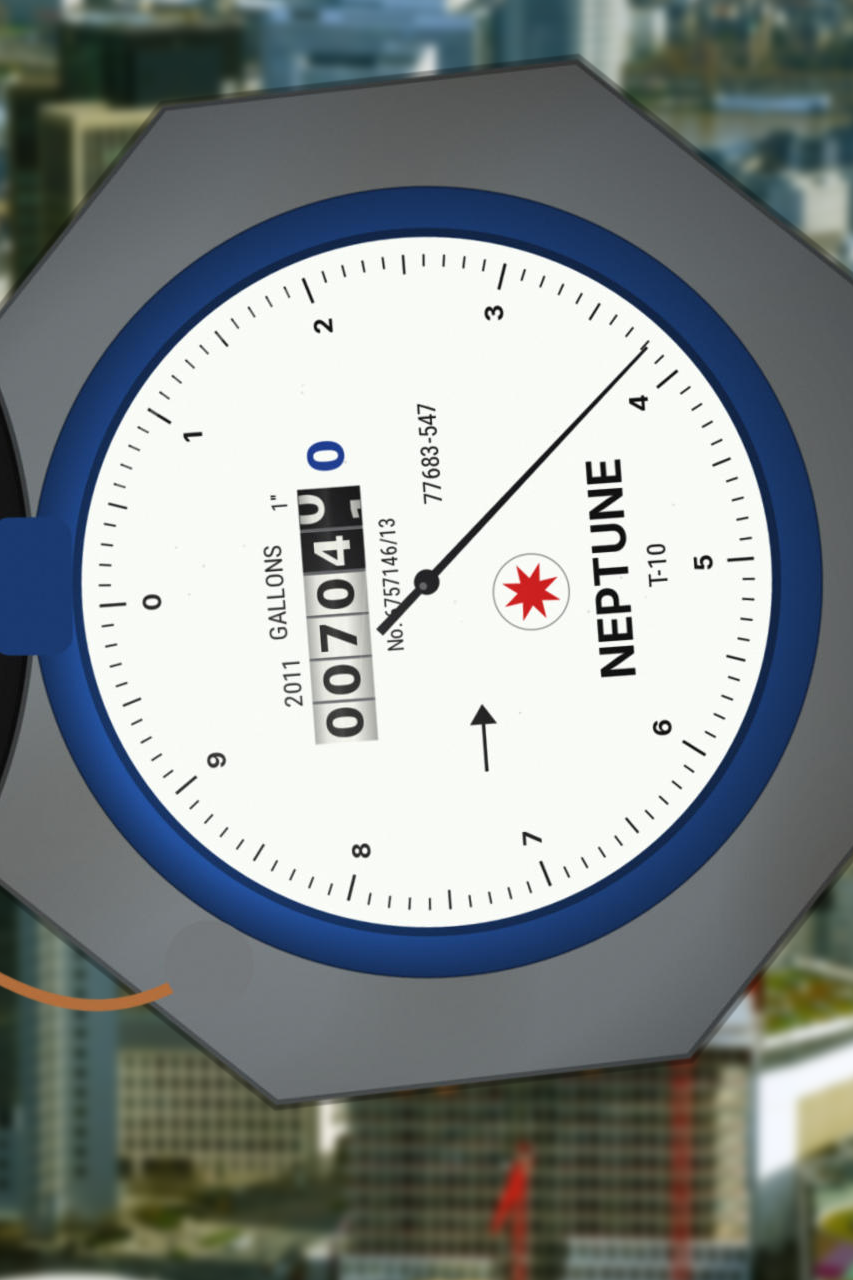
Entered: 70403.8,gal
